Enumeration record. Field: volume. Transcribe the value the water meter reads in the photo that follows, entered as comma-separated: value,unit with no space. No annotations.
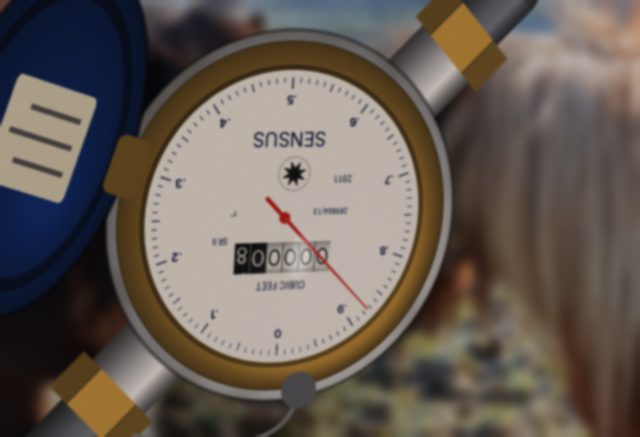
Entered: 7.87,ft³
